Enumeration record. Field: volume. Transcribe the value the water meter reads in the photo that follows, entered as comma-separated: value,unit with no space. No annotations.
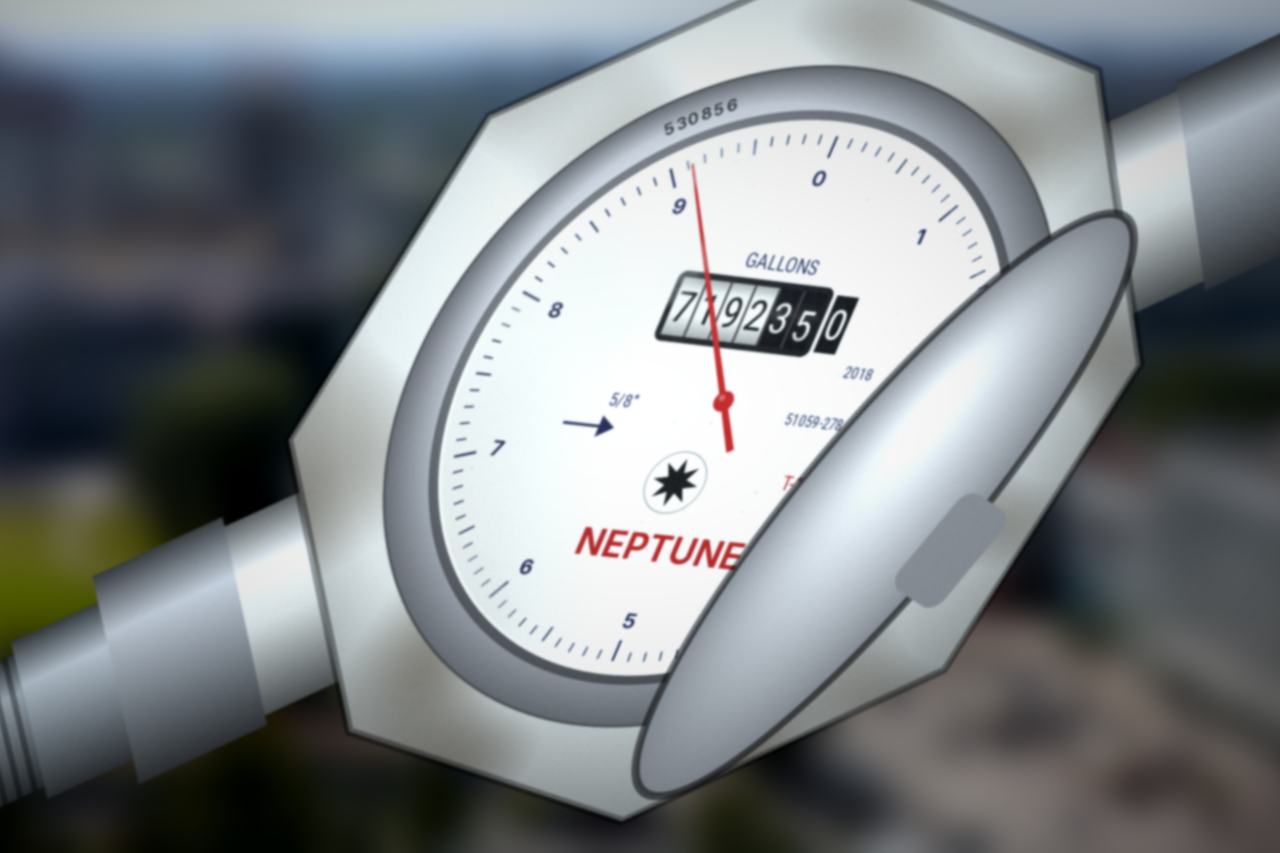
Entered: 7192349.1,gal
